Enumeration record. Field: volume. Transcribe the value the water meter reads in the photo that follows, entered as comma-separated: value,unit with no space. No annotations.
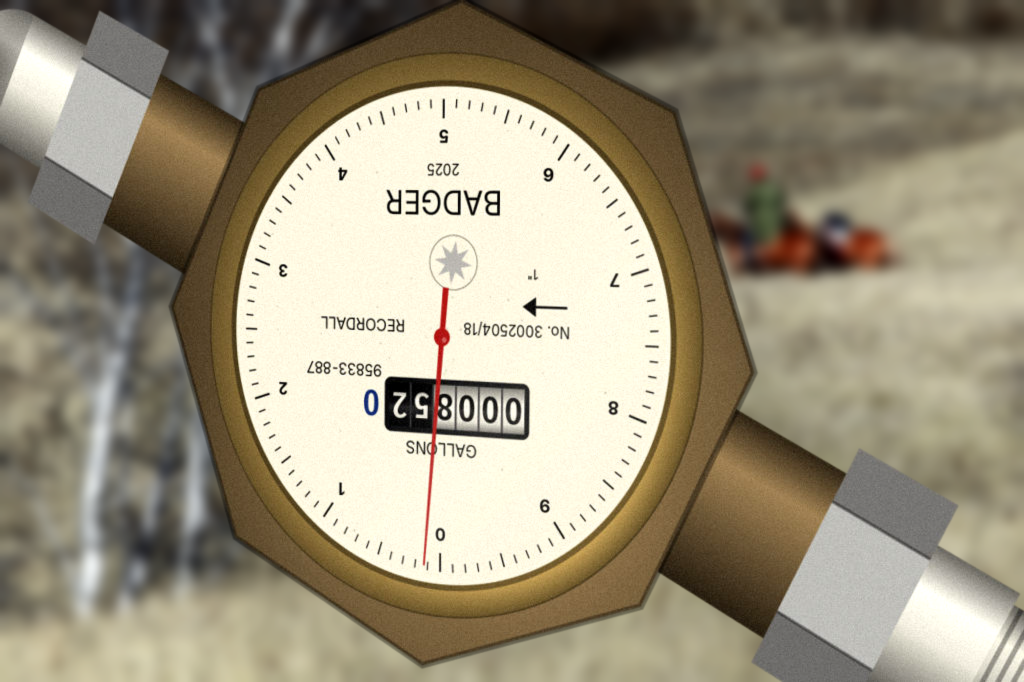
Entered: 8520.1,gal
